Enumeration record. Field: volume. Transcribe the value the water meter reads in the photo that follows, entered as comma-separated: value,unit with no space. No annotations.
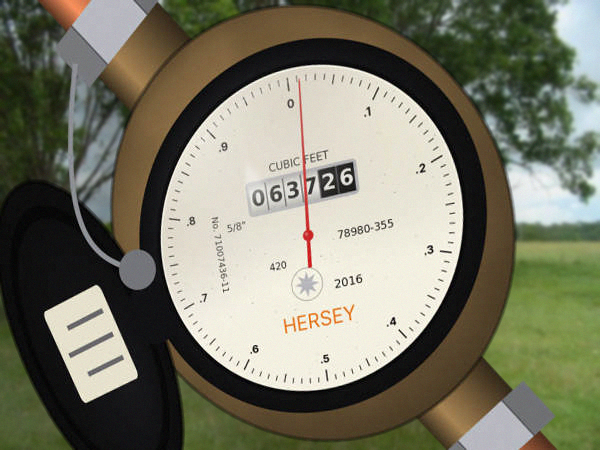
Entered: 63726.01,ft³
